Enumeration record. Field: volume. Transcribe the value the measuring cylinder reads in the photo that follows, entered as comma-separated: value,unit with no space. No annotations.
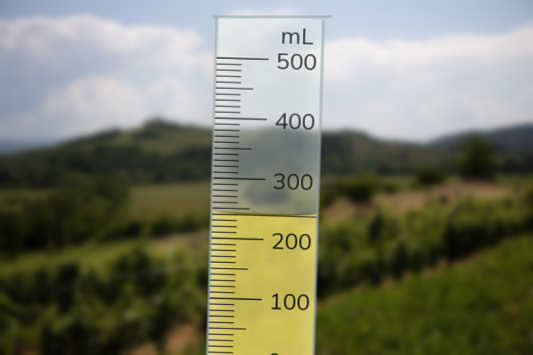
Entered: 240,mL
